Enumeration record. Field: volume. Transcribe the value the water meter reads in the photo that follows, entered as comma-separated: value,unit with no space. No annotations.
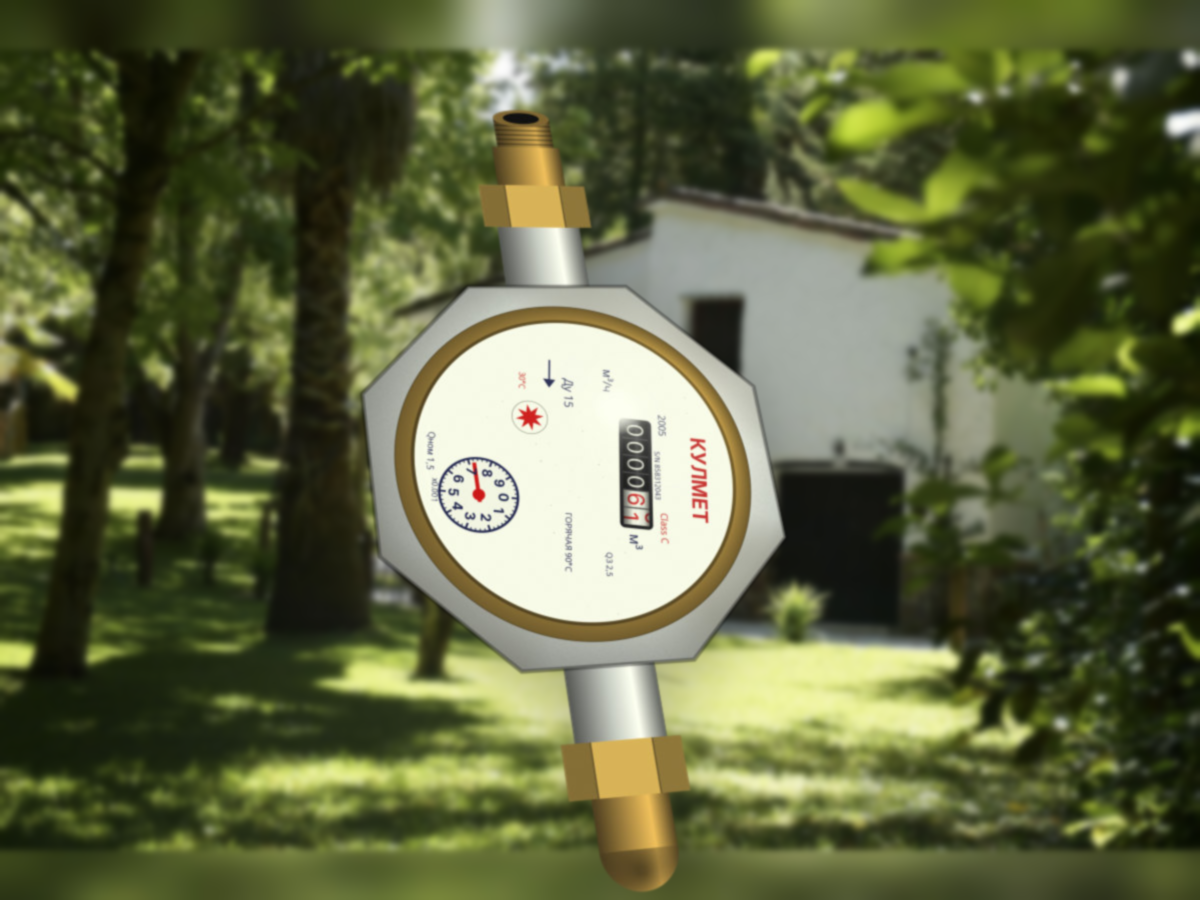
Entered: 0.607,m³
